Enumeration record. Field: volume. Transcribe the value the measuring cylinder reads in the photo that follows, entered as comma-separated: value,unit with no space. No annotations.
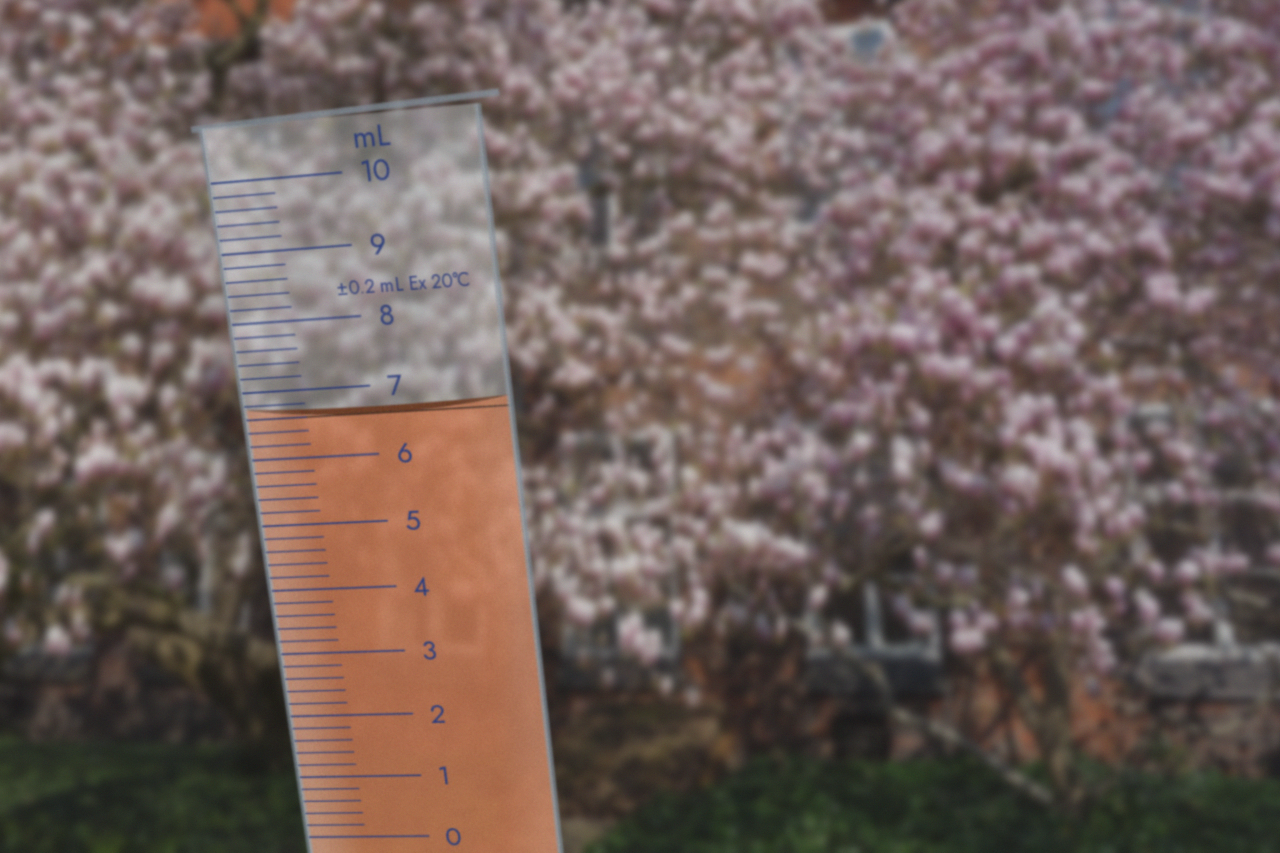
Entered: 6.6,mL
